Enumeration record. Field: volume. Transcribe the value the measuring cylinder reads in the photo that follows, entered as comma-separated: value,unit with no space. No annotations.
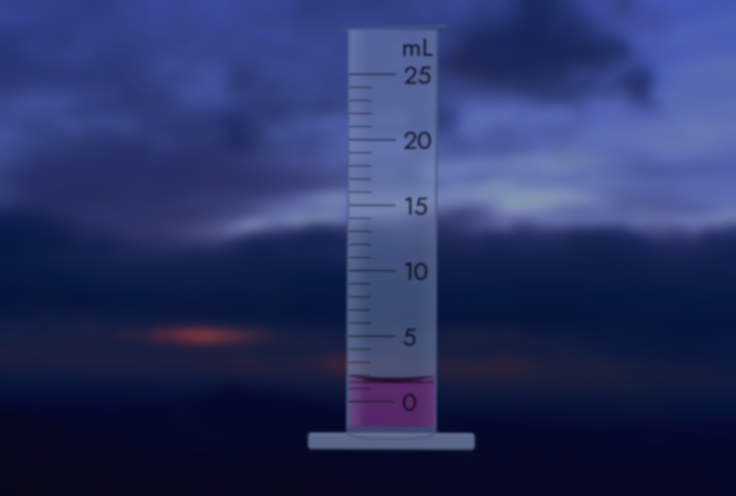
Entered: 1.5,mL
